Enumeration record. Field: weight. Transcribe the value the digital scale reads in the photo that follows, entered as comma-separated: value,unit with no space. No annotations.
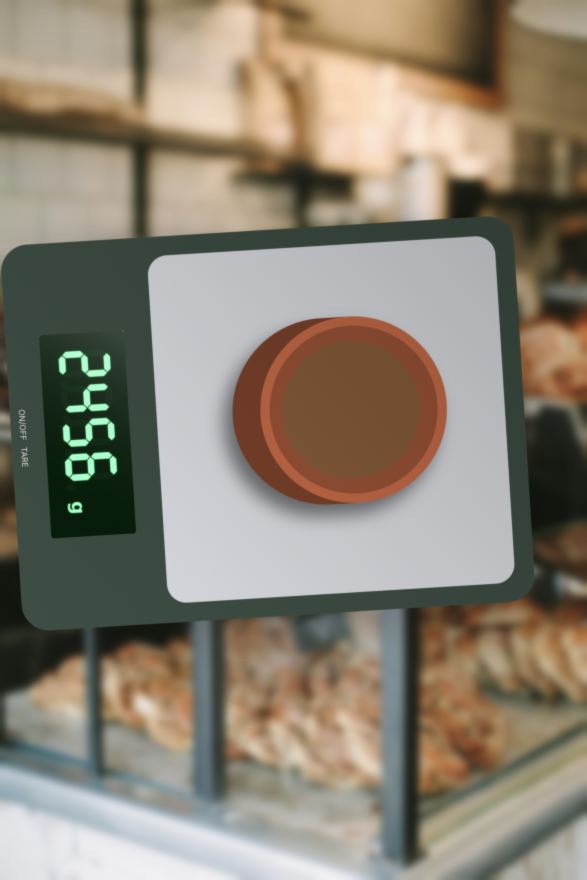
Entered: 2456,g
